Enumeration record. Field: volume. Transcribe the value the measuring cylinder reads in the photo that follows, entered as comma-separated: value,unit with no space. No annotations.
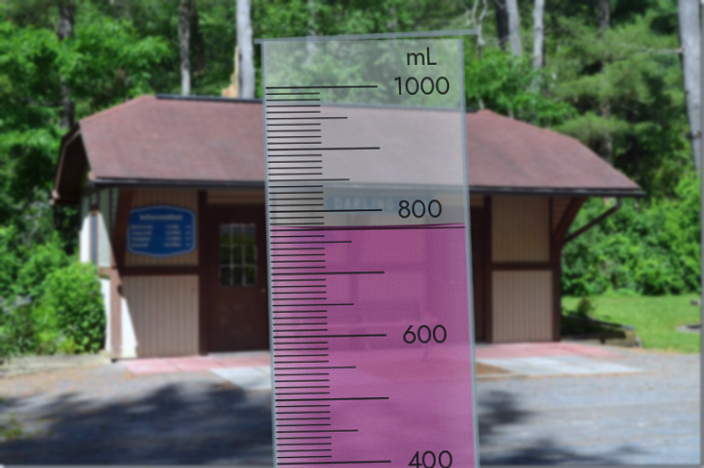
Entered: 770,mL
